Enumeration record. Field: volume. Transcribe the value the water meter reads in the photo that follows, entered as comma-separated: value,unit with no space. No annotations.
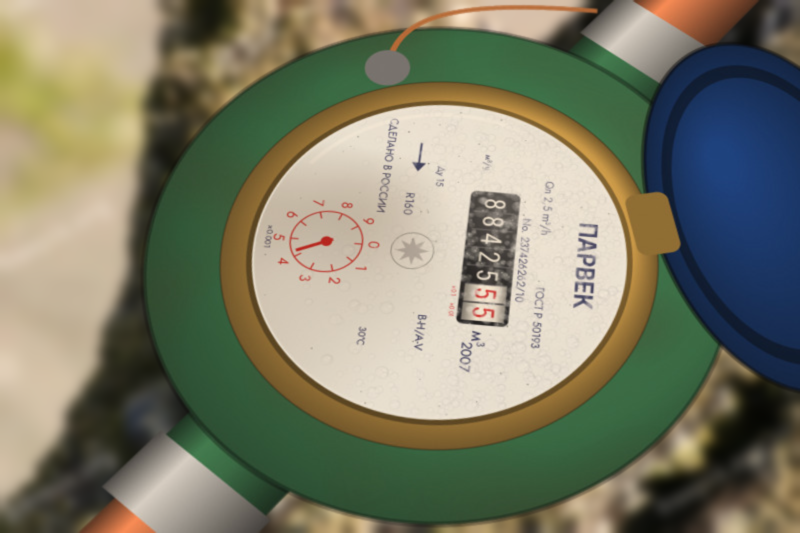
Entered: 88425.554,m³
